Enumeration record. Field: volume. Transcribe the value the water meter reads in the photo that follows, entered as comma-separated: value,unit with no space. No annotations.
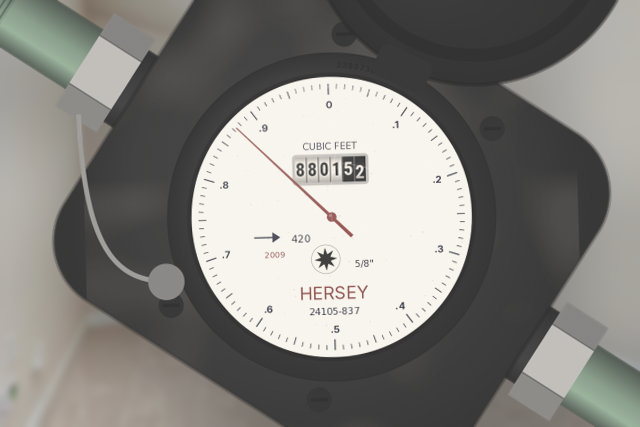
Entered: 880151.87,ft³
